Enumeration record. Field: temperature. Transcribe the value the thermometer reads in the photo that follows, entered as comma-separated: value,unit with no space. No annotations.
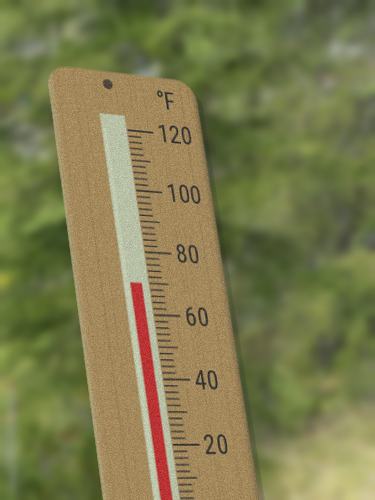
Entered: 70,°F
